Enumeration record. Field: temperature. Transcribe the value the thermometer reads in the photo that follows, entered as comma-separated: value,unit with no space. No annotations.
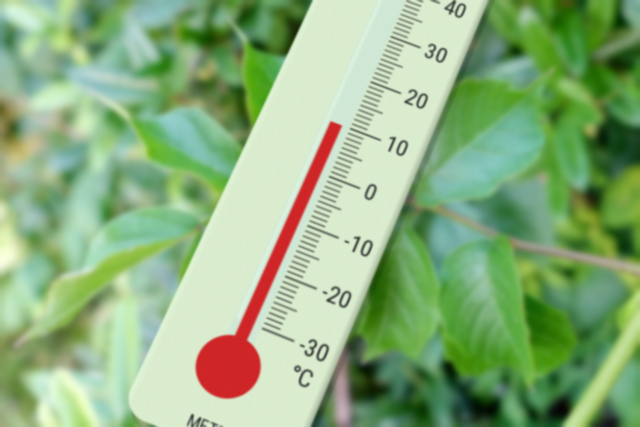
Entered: 10,°C
